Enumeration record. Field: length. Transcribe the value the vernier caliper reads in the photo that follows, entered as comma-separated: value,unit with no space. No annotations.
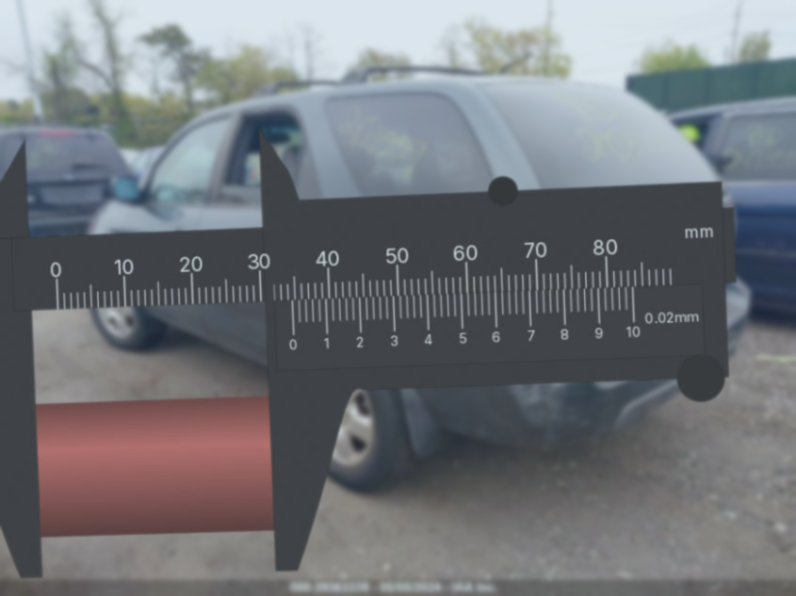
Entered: 34.6,mm
